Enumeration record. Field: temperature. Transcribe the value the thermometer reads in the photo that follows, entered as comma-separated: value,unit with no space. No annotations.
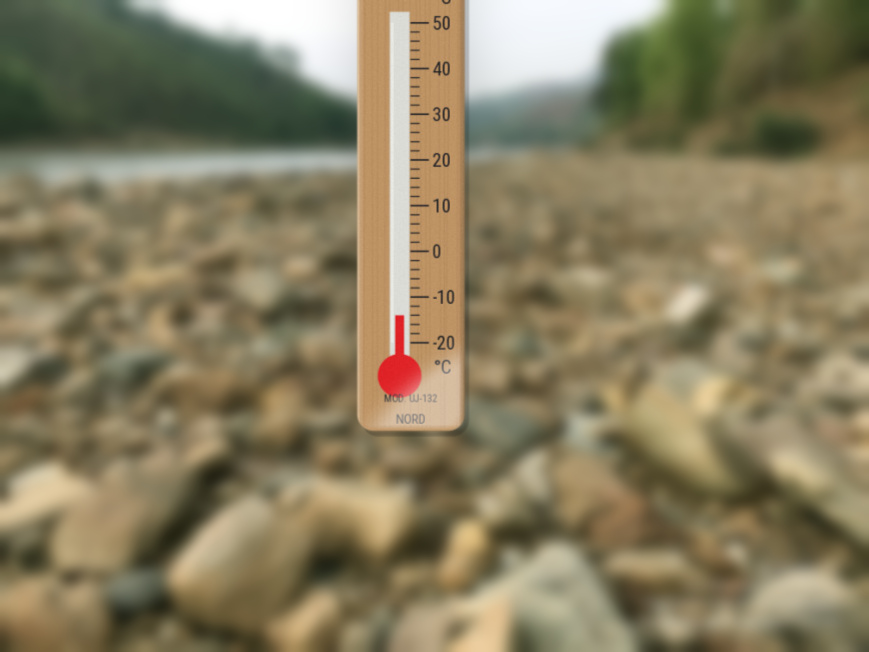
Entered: -14,°C
